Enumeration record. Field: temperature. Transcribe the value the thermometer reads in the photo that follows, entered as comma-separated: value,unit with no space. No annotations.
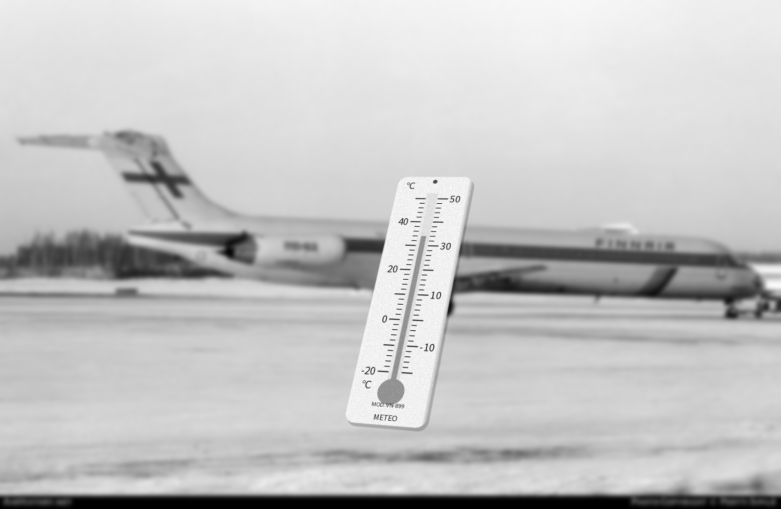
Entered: 34,°C
